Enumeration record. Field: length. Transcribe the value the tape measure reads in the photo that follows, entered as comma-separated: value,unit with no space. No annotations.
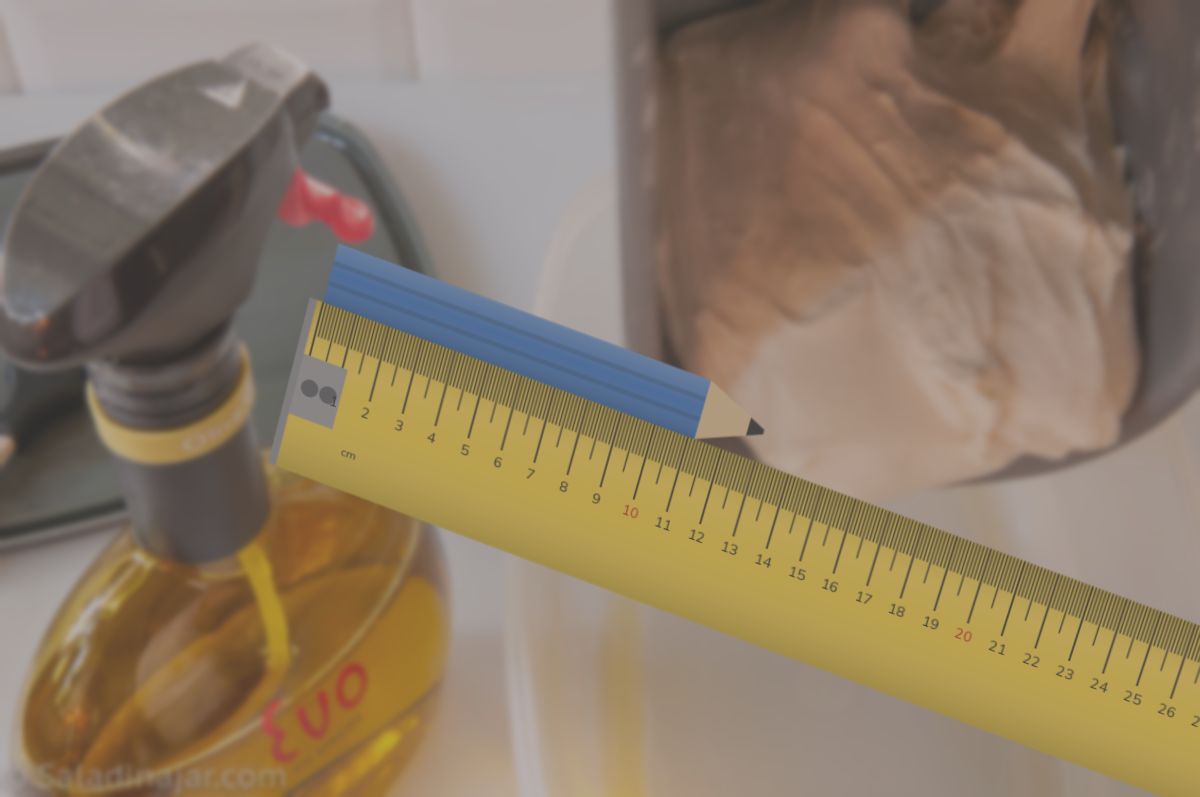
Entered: 13,cm
